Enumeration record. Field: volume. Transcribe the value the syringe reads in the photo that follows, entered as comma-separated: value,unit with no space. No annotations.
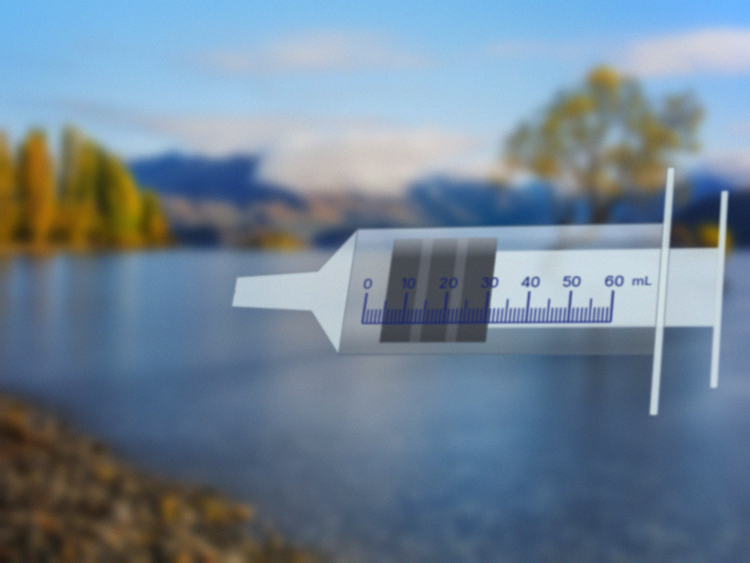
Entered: 5,mL
